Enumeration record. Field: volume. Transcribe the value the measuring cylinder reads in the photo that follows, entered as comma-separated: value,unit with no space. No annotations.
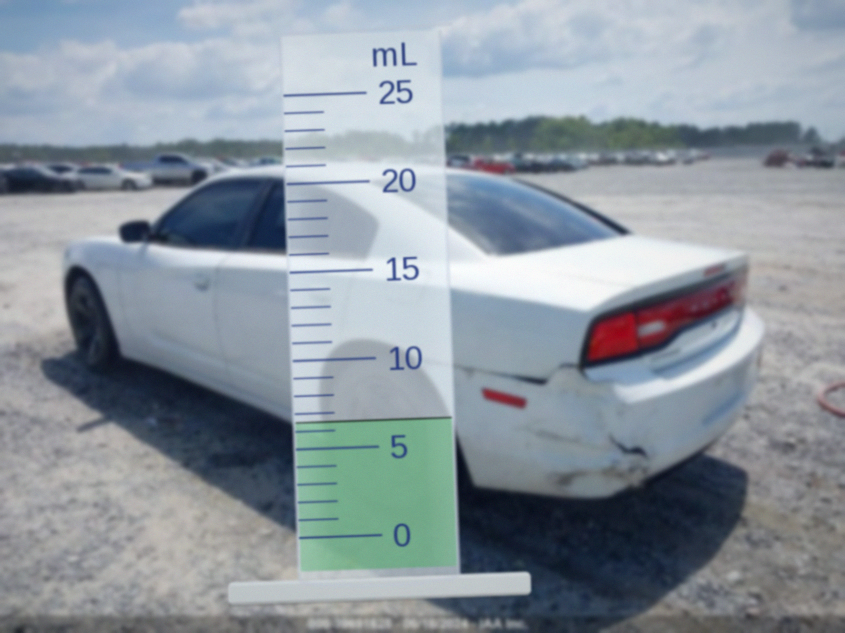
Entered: 6.5,mL
